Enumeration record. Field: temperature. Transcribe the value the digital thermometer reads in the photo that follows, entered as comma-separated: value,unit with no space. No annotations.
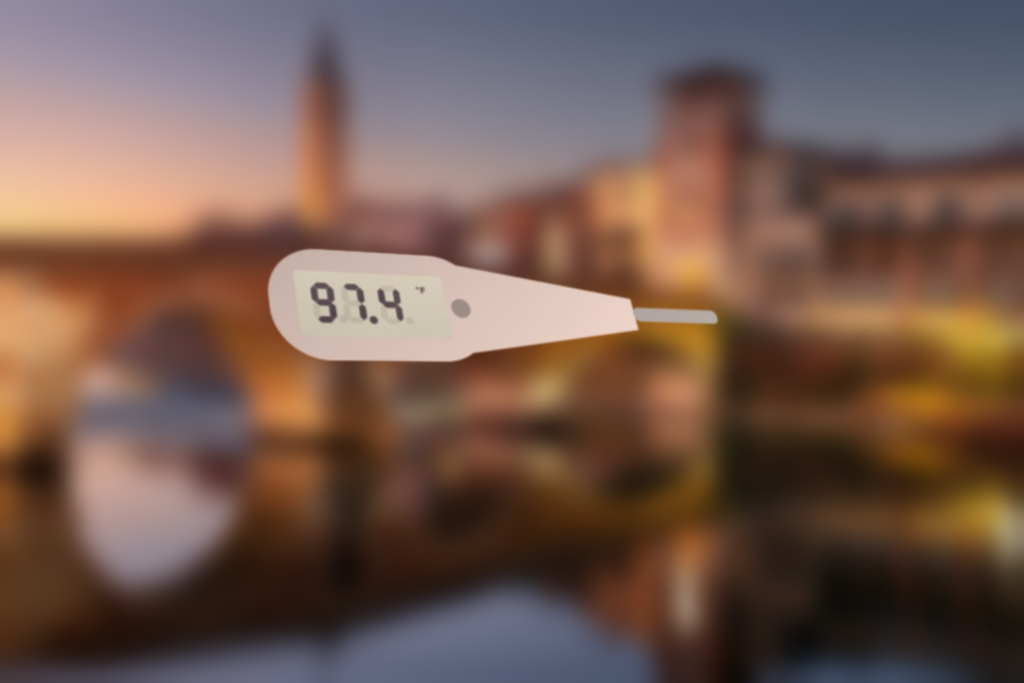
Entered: 97.4,°F
